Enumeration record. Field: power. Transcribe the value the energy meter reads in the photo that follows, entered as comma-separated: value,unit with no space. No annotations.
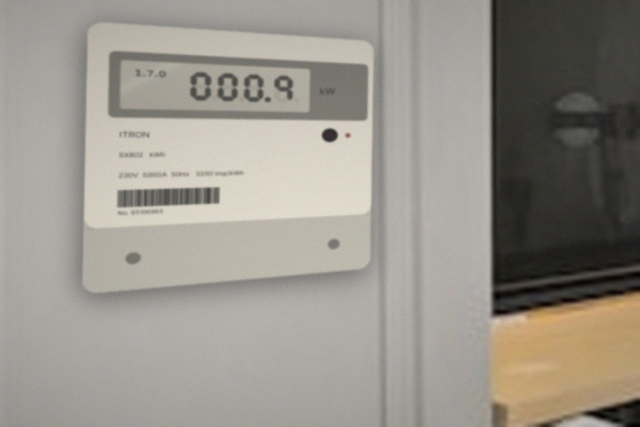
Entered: 0.9,kW
